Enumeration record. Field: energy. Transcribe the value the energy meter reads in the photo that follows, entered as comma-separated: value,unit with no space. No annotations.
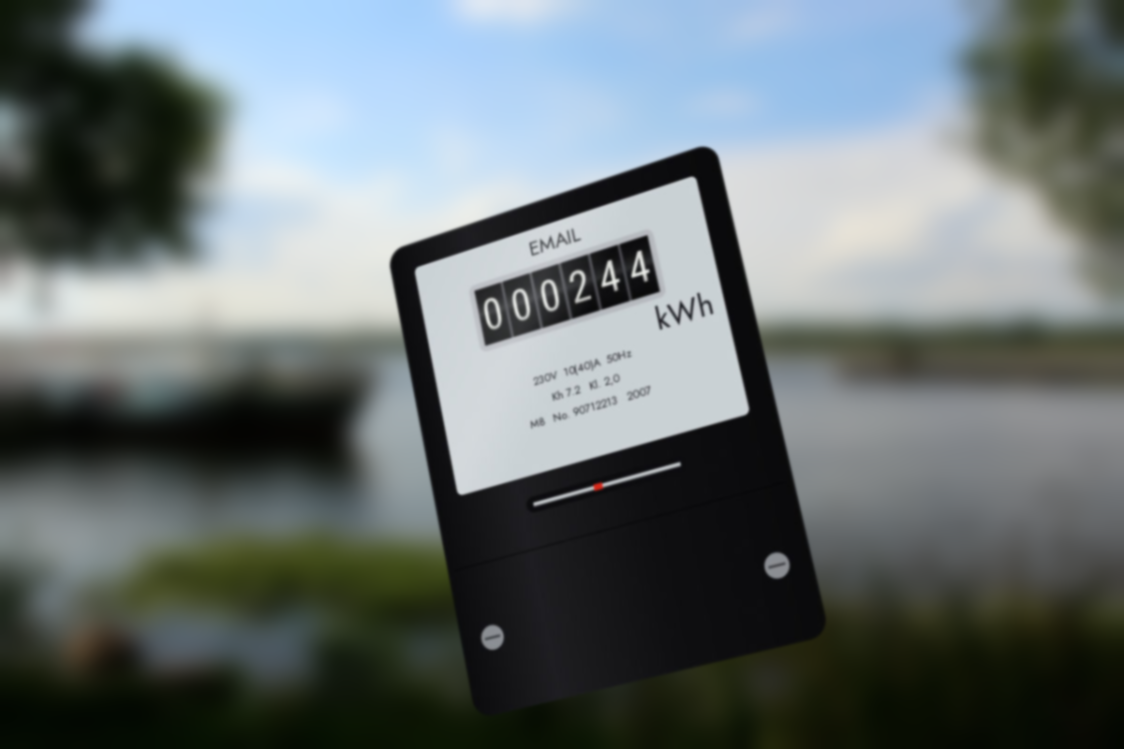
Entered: 244,kWh
